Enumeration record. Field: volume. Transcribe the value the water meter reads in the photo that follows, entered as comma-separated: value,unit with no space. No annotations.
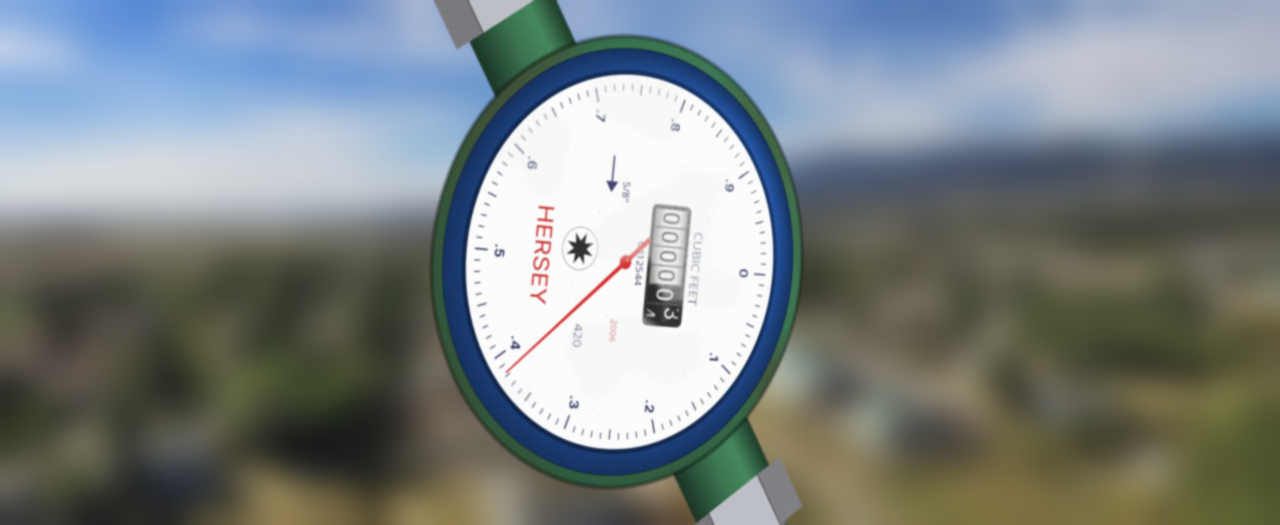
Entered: 3.38,ft³
